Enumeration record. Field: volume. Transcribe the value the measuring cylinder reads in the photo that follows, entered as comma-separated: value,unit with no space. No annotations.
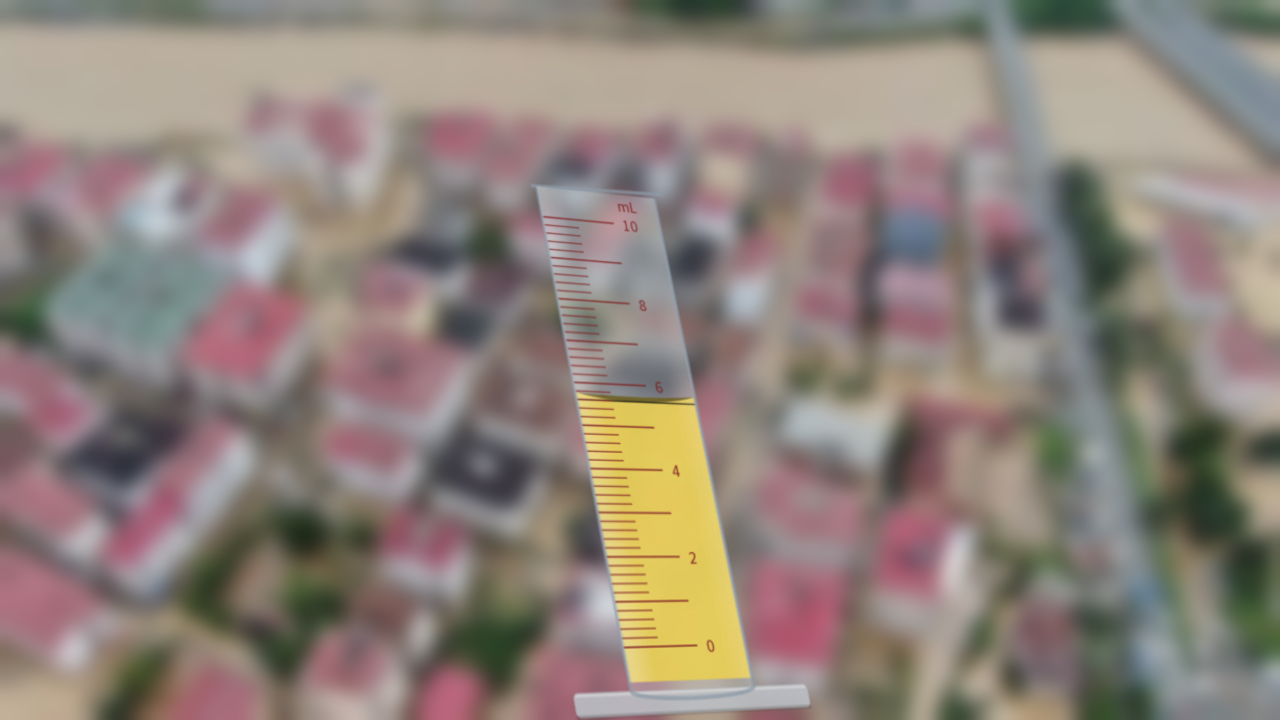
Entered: 5.6,mL
